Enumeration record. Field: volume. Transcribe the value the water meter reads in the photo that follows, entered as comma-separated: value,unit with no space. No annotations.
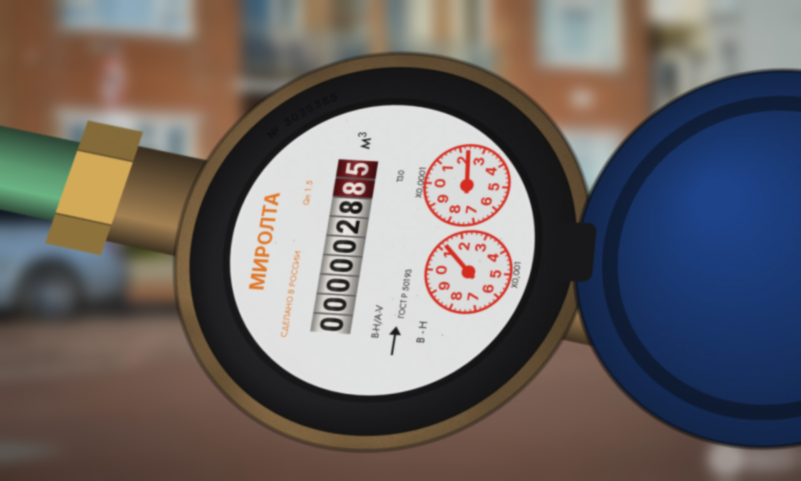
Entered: 28.8512,m³
